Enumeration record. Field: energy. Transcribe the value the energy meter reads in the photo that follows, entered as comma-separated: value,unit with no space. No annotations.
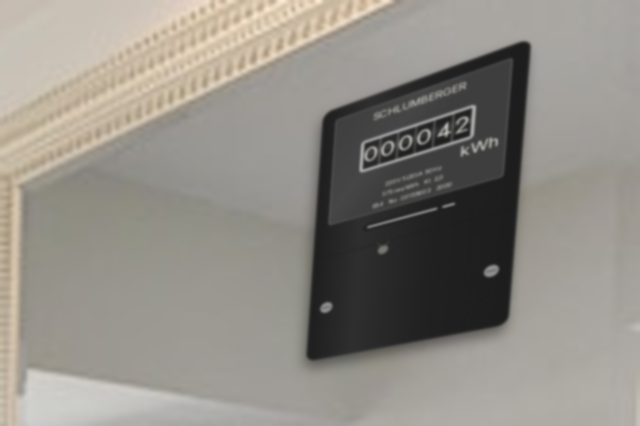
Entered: 42,kWh
